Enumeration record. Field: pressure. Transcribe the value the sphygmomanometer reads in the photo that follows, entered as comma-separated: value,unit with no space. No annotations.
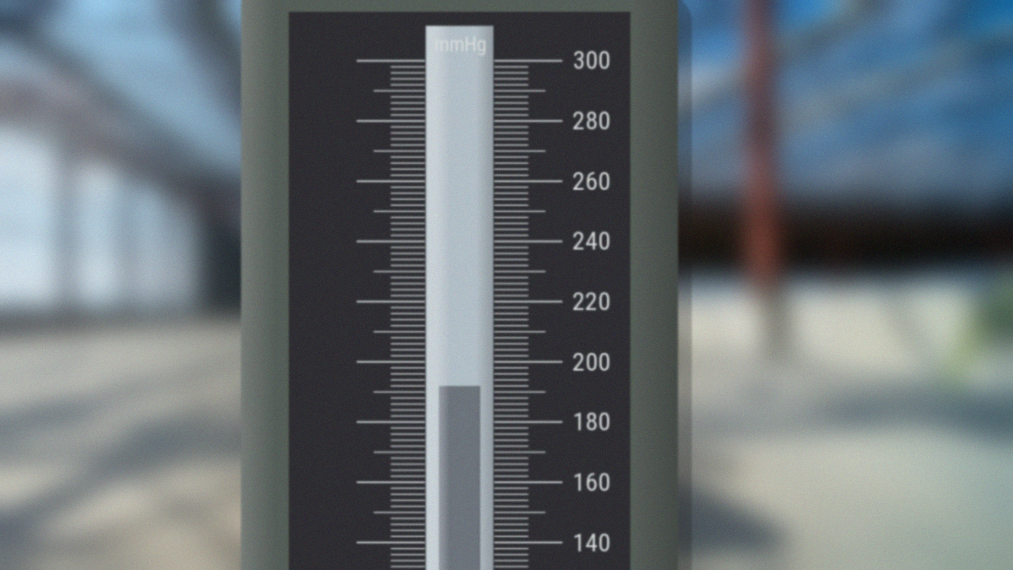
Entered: 192,mmHg
